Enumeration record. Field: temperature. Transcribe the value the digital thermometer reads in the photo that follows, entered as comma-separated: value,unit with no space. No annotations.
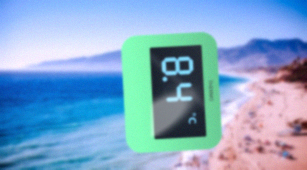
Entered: 8.4,°C
